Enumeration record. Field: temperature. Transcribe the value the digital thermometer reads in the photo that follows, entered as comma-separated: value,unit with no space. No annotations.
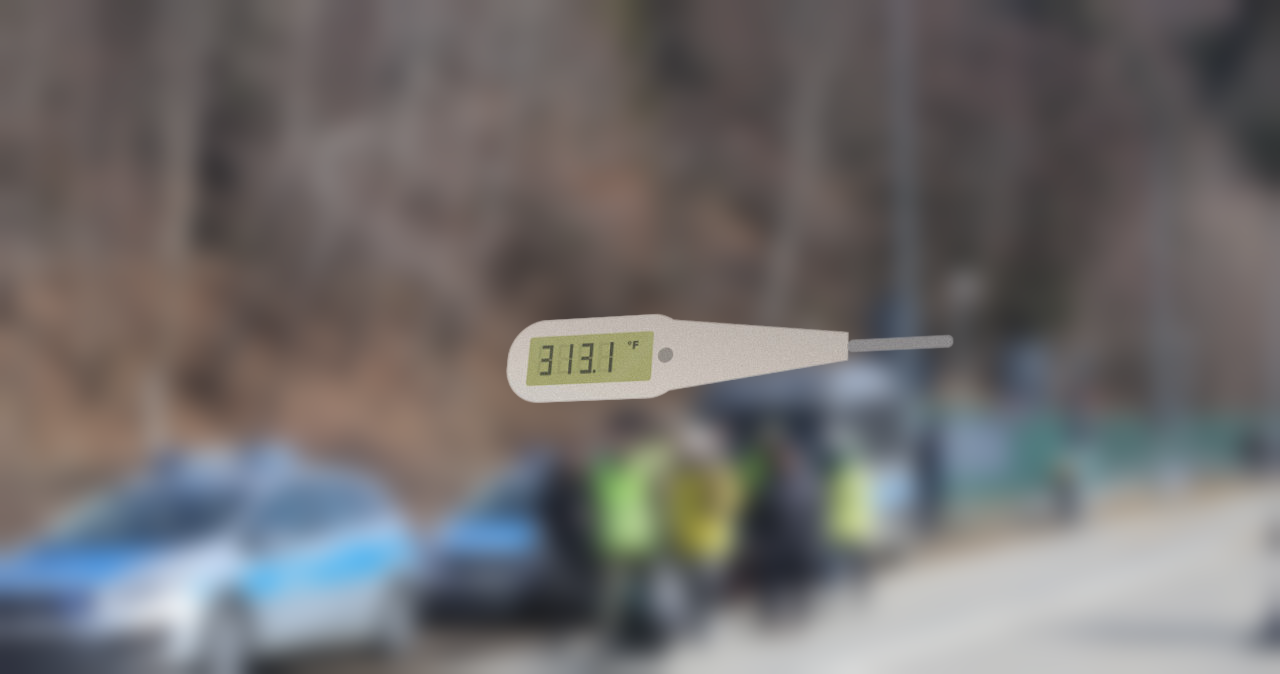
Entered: 313.1,°F
